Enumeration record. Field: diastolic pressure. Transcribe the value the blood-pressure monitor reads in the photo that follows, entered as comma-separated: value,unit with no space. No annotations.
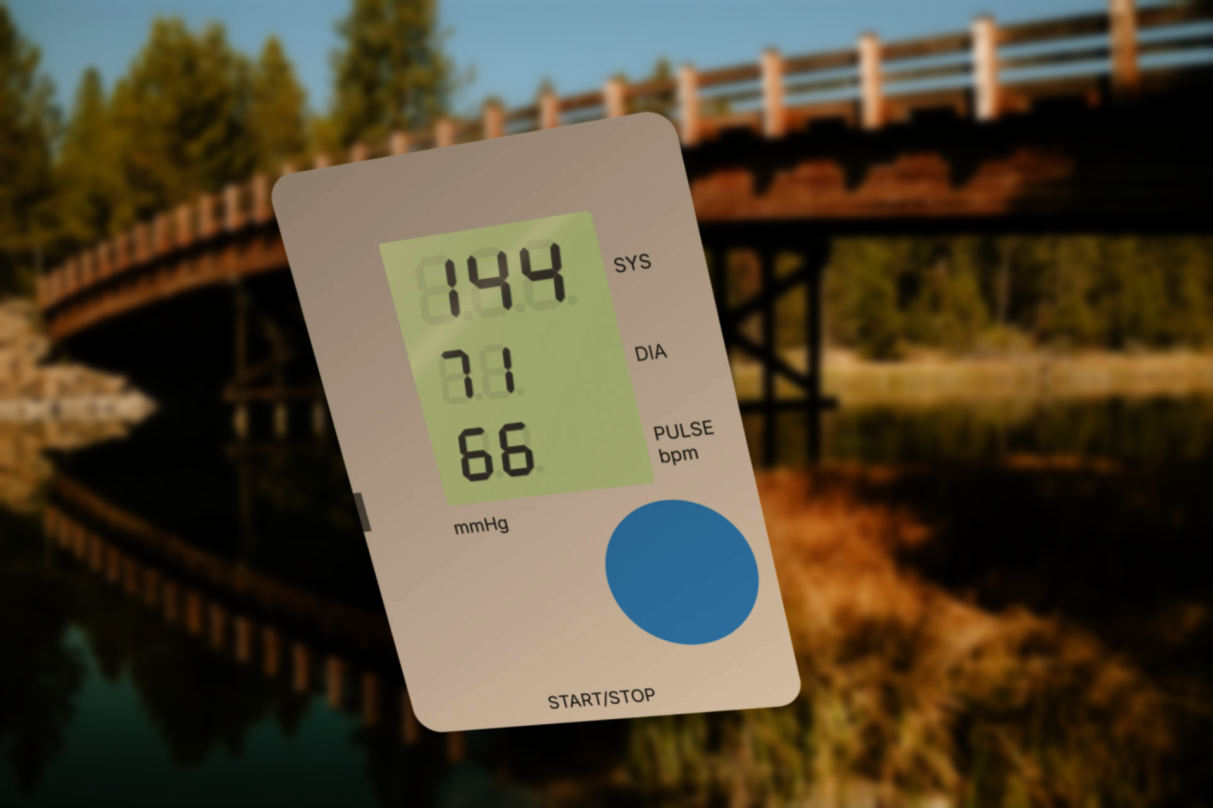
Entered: 71,mmHg
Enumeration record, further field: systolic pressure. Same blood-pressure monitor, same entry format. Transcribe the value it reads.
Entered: 144,mmHg
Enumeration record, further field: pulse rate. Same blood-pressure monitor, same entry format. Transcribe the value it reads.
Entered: 66,bpm
